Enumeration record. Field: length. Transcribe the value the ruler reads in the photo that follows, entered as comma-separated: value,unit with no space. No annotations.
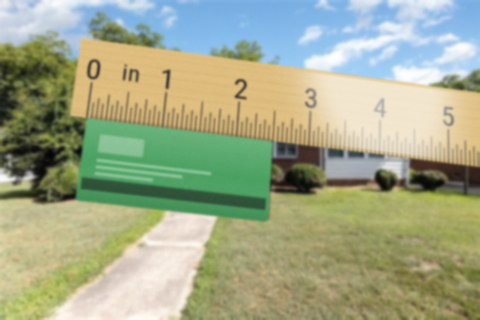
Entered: 2.5,in
